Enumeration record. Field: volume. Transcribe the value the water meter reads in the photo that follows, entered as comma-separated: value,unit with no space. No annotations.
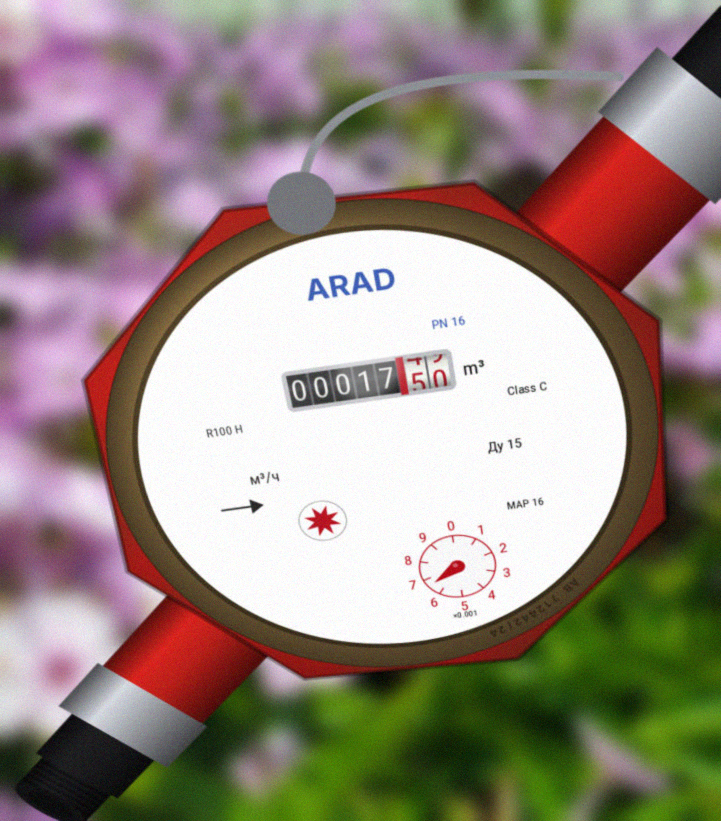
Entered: 17.496,m³
